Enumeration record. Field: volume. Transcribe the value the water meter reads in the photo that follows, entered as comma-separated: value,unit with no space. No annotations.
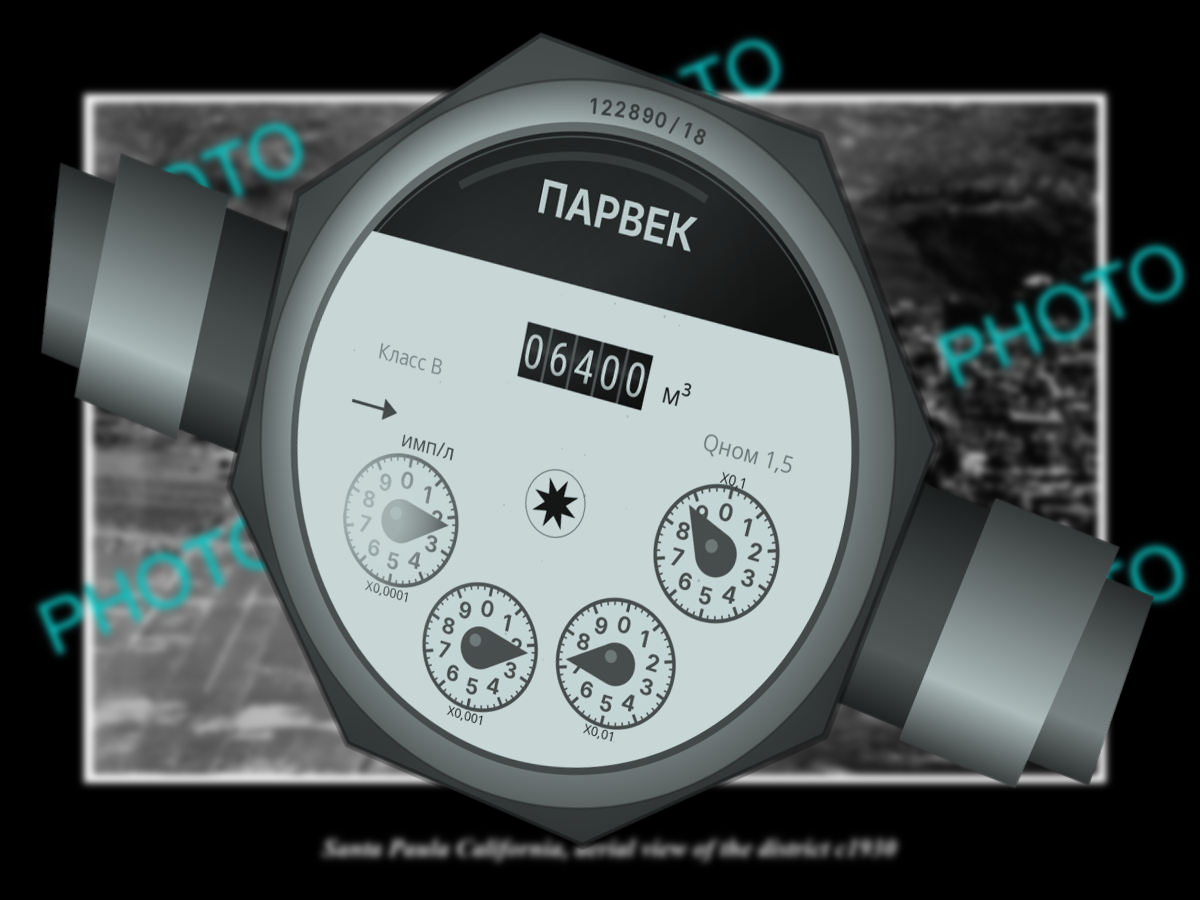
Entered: 6400.8722,m³
